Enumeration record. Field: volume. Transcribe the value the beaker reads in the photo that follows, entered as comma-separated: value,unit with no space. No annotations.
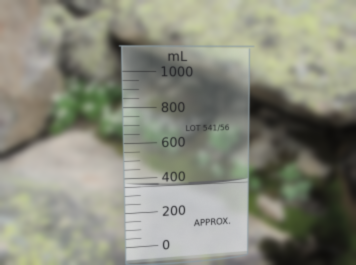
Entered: 350,mL
